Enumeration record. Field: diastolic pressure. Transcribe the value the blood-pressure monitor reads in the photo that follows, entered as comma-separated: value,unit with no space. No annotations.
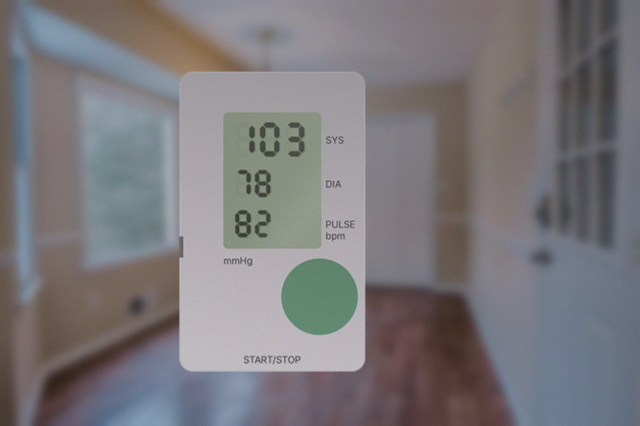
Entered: 78,mmHg
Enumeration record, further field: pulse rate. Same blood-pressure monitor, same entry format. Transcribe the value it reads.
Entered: 82,bpm
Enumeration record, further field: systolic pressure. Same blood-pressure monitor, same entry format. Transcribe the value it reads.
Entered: 103,mmHg
